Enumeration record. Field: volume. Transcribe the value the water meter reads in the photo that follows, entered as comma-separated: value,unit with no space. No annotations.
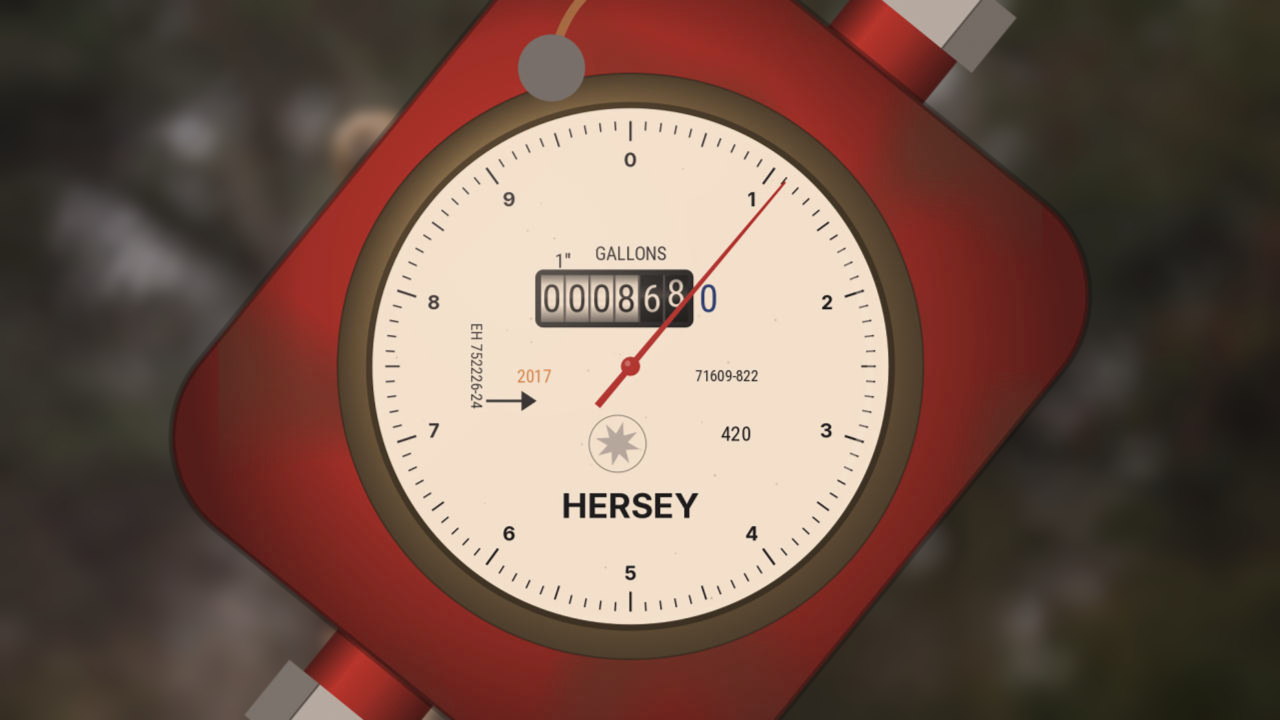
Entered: 8681.1,gal
